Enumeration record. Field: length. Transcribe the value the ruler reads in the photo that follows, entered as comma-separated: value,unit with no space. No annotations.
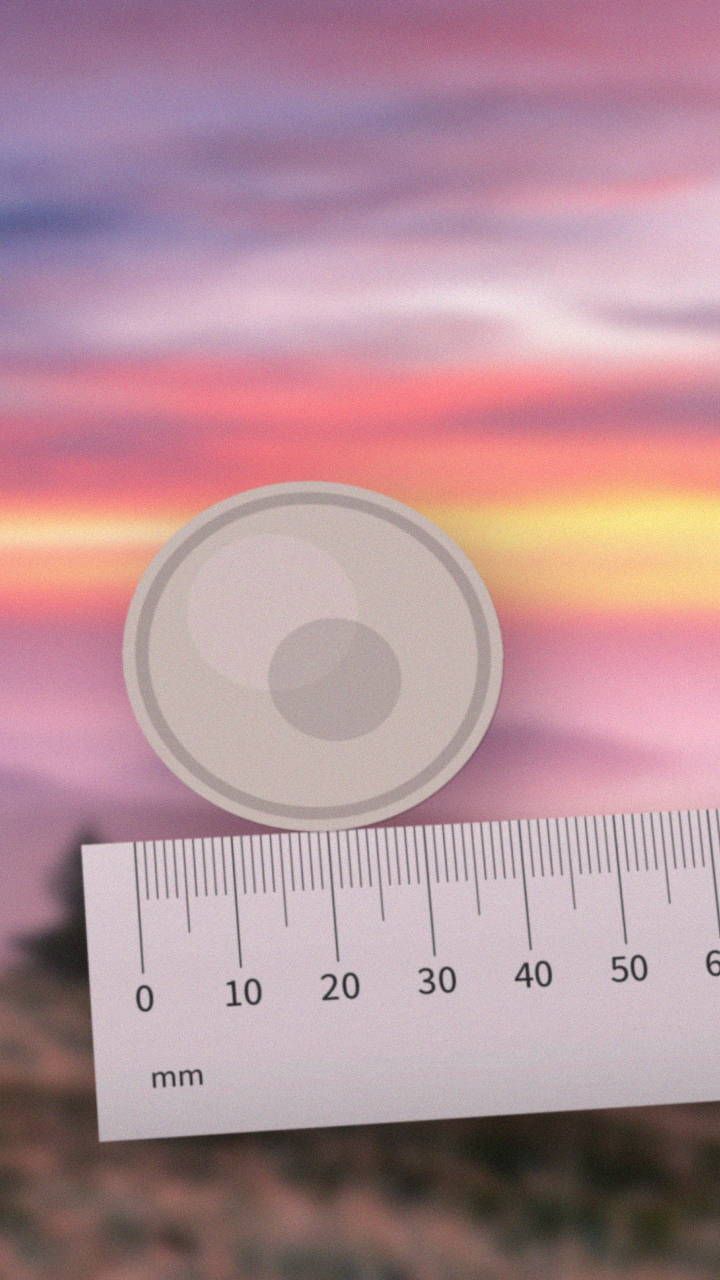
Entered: 40,mm
